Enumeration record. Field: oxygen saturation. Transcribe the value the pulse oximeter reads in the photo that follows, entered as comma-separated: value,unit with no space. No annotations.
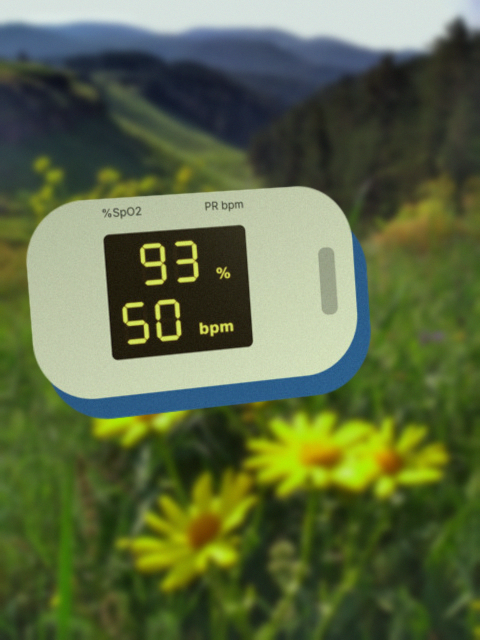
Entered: 93,%
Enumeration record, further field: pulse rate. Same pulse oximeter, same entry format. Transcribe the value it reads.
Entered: 50,bpm
